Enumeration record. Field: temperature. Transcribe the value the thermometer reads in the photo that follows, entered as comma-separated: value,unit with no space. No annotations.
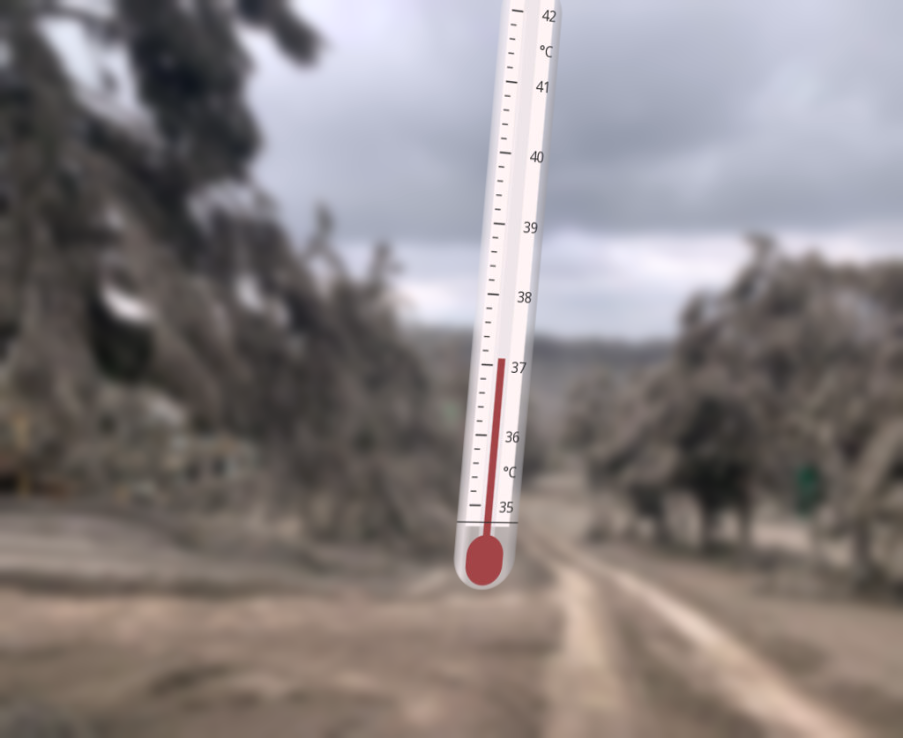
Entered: 37.1,°C
